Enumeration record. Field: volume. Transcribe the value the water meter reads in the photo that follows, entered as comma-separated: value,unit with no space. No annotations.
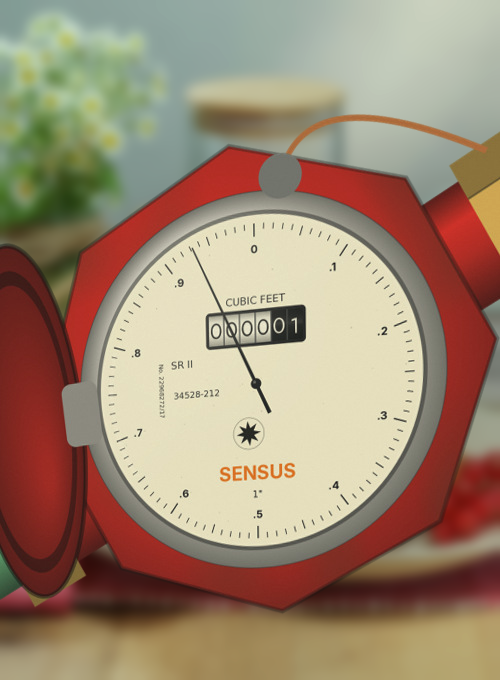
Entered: 0.93,ft³
